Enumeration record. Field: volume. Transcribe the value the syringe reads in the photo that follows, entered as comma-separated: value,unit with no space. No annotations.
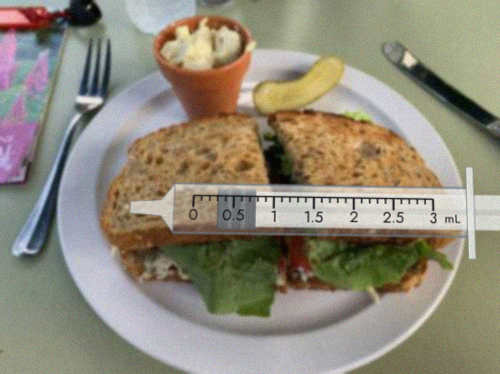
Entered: 0.3,mL
